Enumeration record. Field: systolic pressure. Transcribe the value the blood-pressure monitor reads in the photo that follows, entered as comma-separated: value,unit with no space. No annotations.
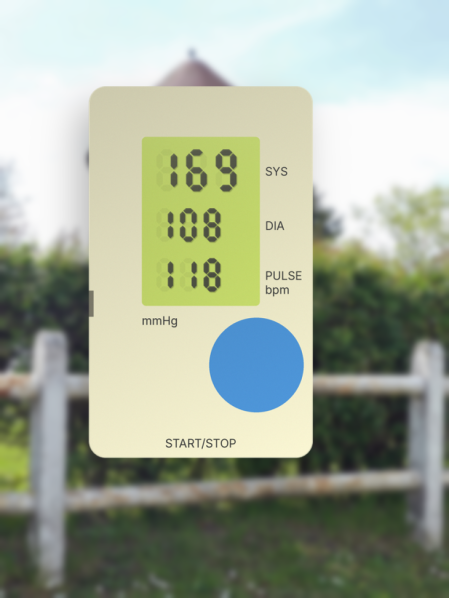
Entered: 169,mmHg
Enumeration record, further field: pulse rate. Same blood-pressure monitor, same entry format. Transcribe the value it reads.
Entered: 118,bpm
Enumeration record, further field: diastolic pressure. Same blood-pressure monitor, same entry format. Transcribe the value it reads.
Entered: 108,mmHg
